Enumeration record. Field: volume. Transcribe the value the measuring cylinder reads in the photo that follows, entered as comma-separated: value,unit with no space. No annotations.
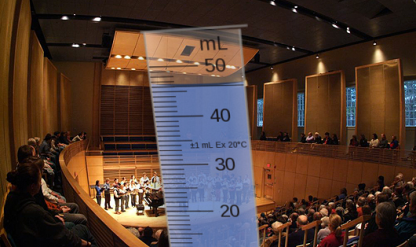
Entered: 46,mL
